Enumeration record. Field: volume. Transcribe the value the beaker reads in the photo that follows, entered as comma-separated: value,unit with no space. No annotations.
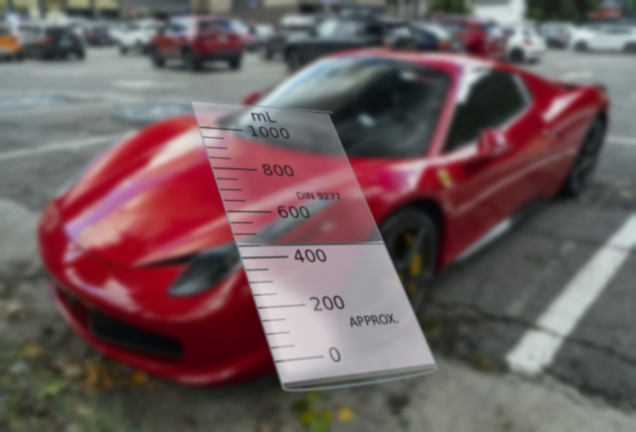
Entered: 450,mL
